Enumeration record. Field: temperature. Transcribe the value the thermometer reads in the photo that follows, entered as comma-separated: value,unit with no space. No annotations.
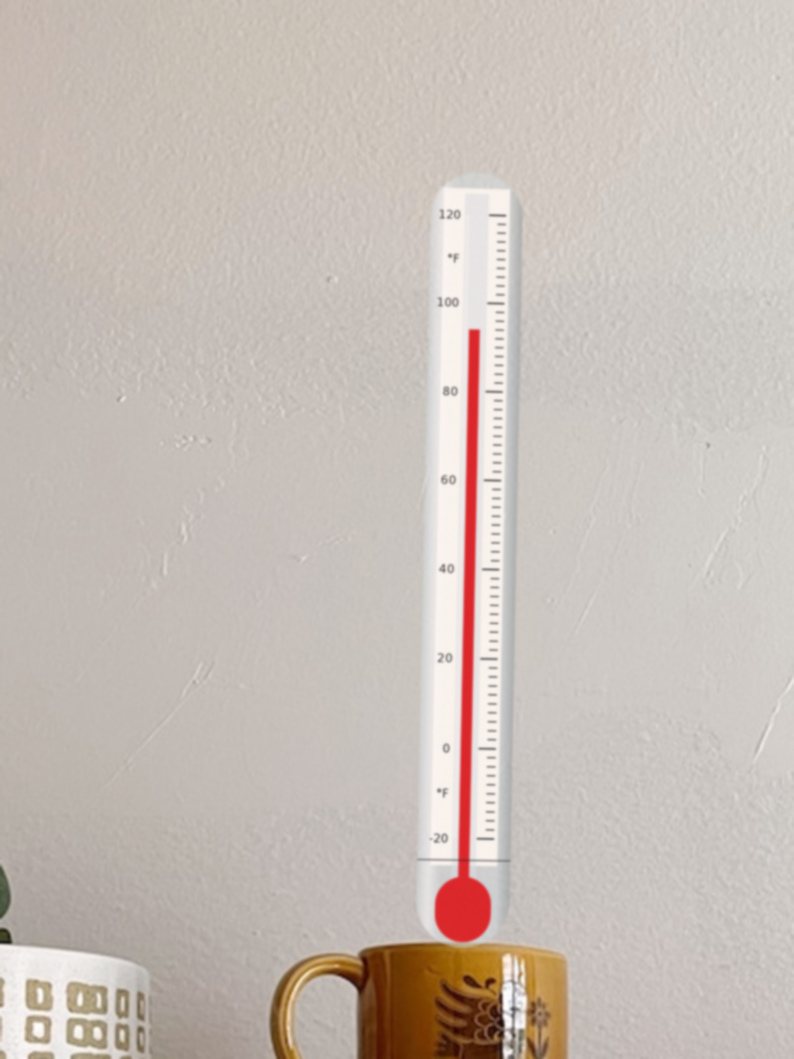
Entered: 94,°F
